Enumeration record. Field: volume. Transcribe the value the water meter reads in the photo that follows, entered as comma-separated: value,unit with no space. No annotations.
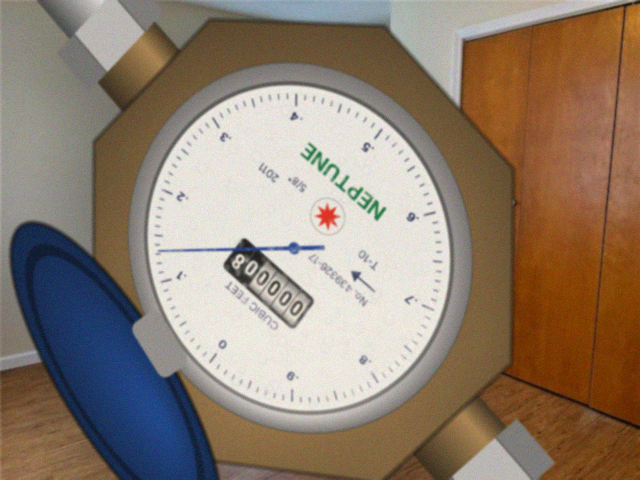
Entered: 8.13,ft³
